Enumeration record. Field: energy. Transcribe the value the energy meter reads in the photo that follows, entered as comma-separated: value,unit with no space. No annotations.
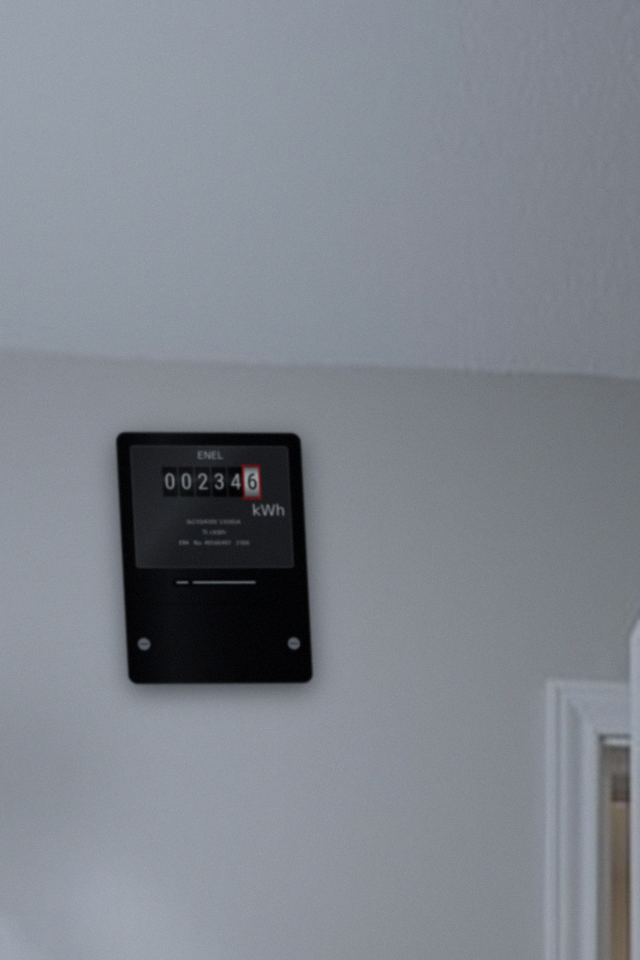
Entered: 234.6,kWh
